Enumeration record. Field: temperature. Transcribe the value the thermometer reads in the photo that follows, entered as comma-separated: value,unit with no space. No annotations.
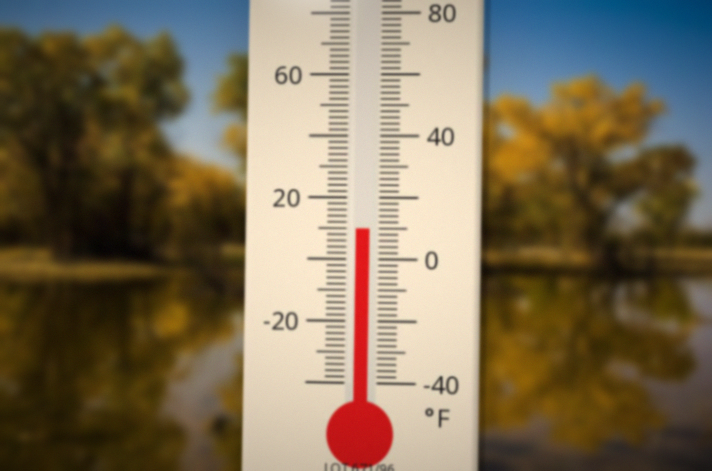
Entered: 10,°F
